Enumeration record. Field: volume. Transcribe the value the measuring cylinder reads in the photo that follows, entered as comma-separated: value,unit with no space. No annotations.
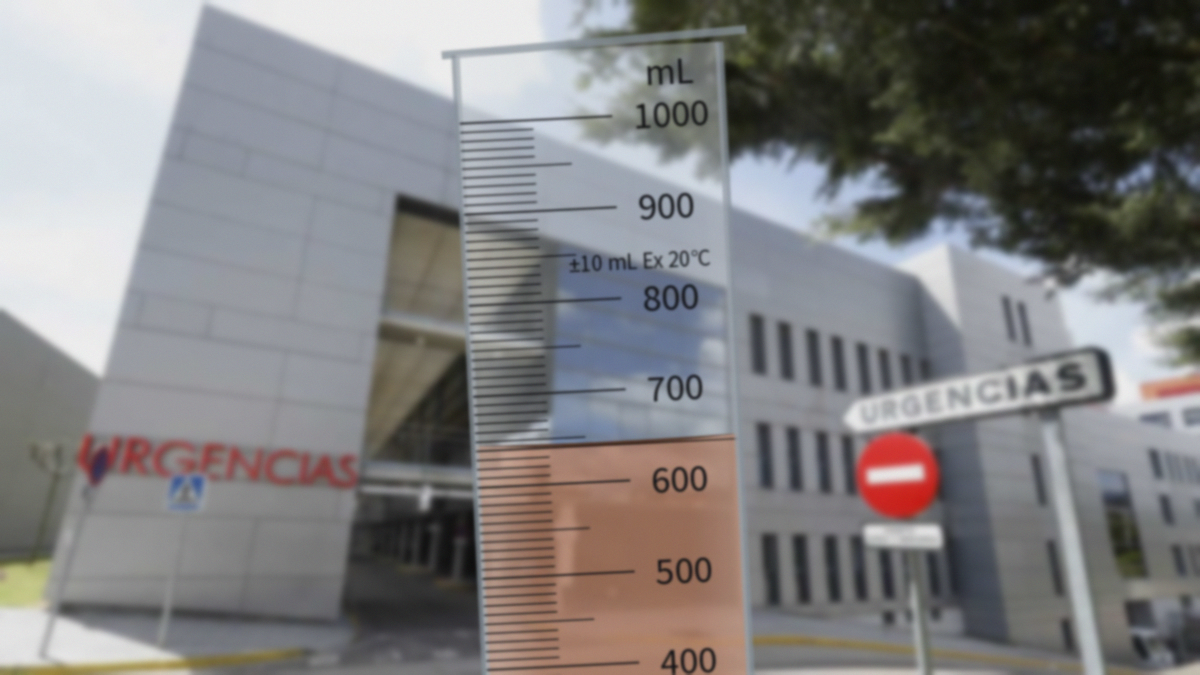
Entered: 640,mL
